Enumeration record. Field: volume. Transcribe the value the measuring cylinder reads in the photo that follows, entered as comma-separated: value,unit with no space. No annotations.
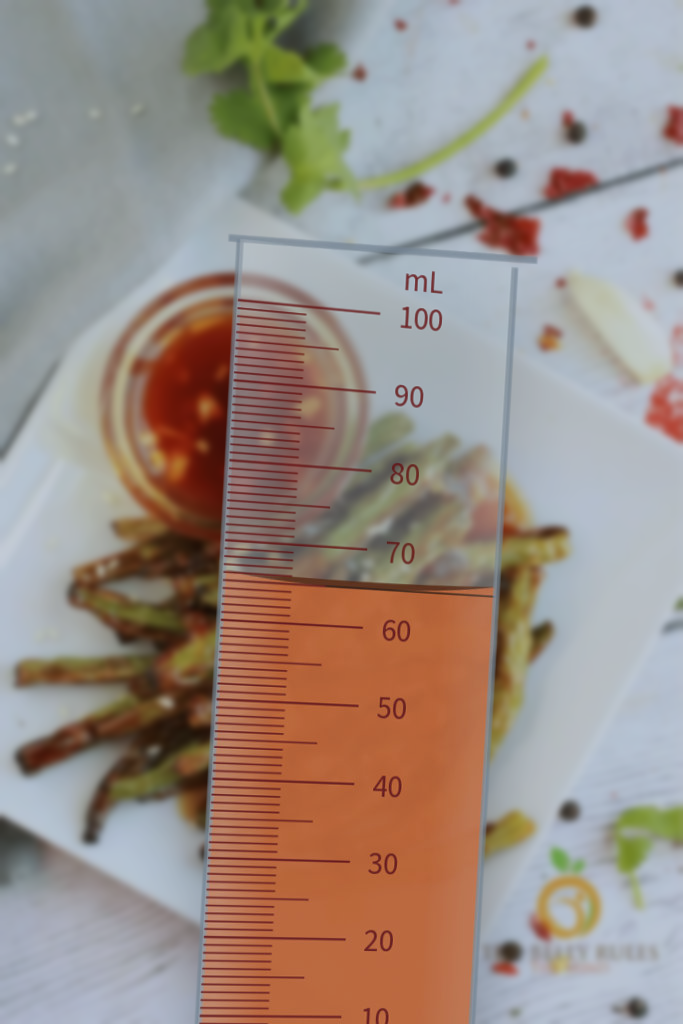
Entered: 65,mL
